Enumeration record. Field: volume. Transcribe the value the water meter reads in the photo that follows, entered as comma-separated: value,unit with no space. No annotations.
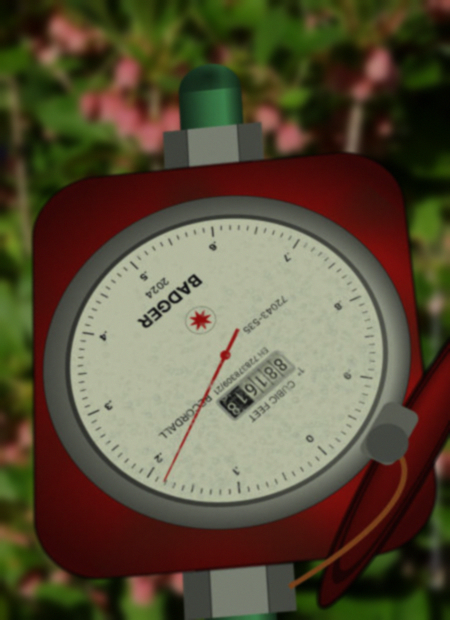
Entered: 881618.18,ft³
